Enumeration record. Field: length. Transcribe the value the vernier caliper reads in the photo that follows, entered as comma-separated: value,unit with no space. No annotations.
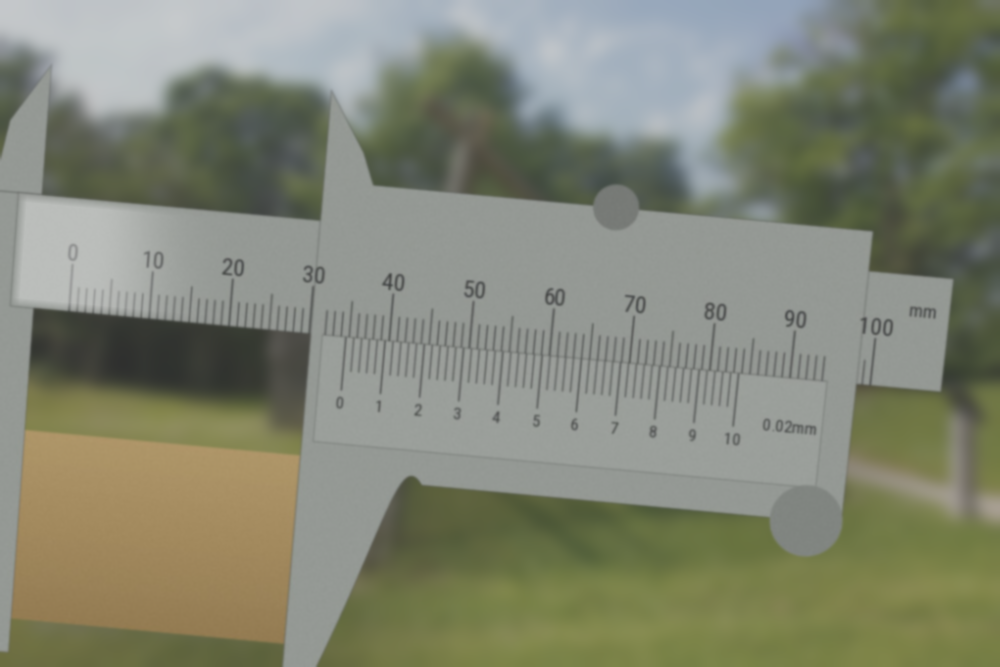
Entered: 34.6,mm
